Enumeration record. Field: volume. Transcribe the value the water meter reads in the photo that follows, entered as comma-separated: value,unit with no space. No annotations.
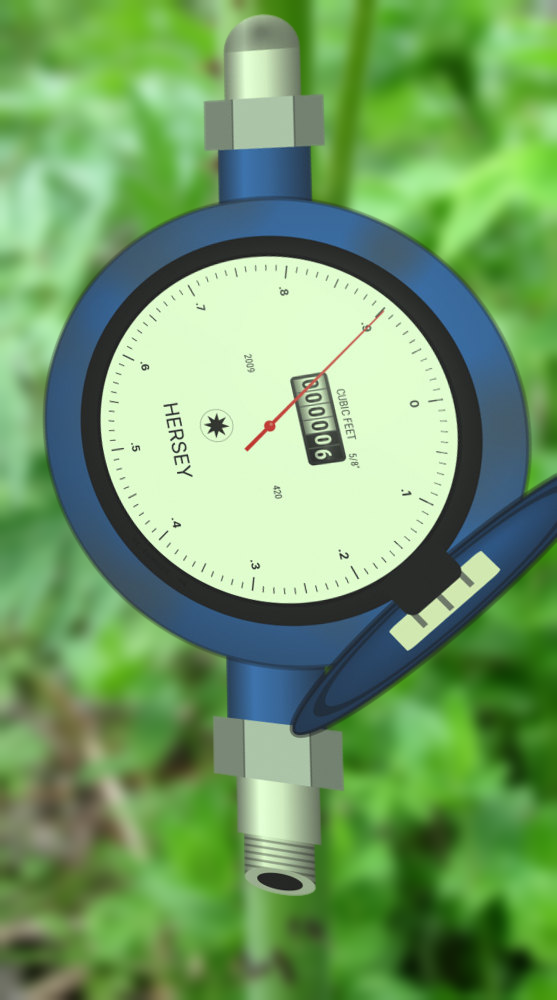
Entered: 5.90,ft³
